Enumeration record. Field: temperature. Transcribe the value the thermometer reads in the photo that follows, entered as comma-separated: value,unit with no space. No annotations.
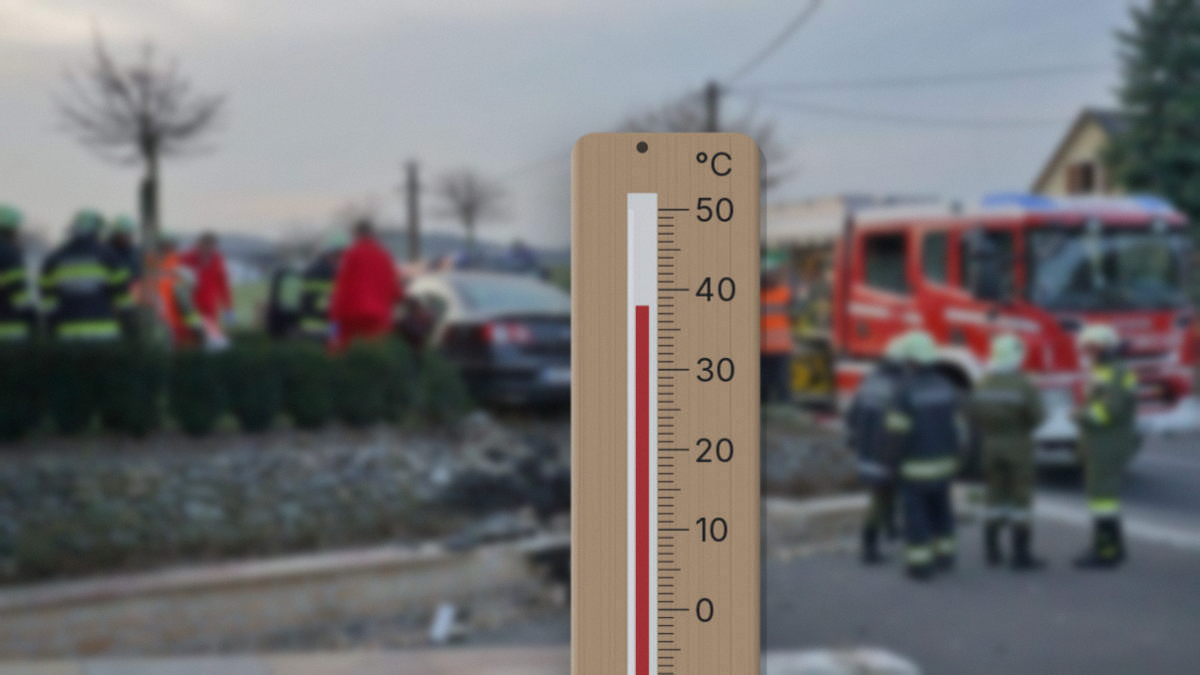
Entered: 38,°C
